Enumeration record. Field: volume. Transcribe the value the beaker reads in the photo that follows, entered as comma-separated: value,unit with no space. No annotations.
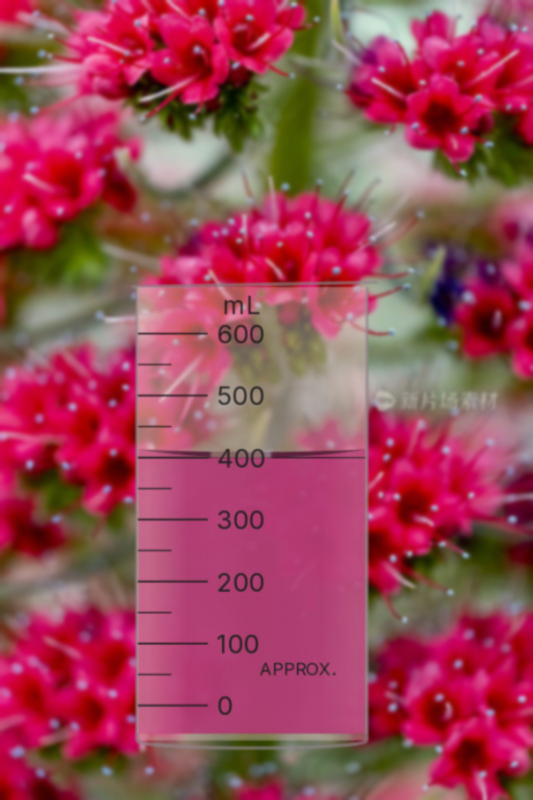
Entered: 400,mL
